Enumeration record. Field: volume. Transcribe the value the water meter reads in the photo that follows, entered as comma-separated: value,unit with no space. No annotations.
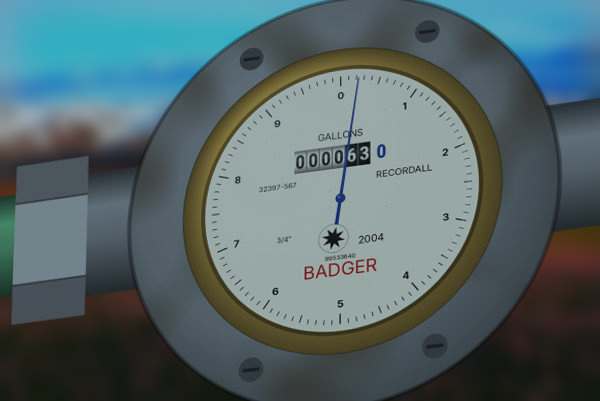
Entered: 630.2,gal
